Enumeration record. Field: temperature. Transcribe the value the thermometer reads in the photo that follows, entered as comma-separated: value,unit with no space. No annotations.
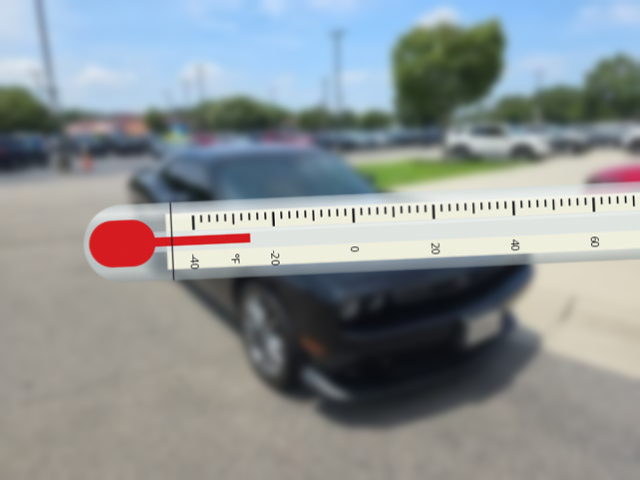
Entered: -26,°F
